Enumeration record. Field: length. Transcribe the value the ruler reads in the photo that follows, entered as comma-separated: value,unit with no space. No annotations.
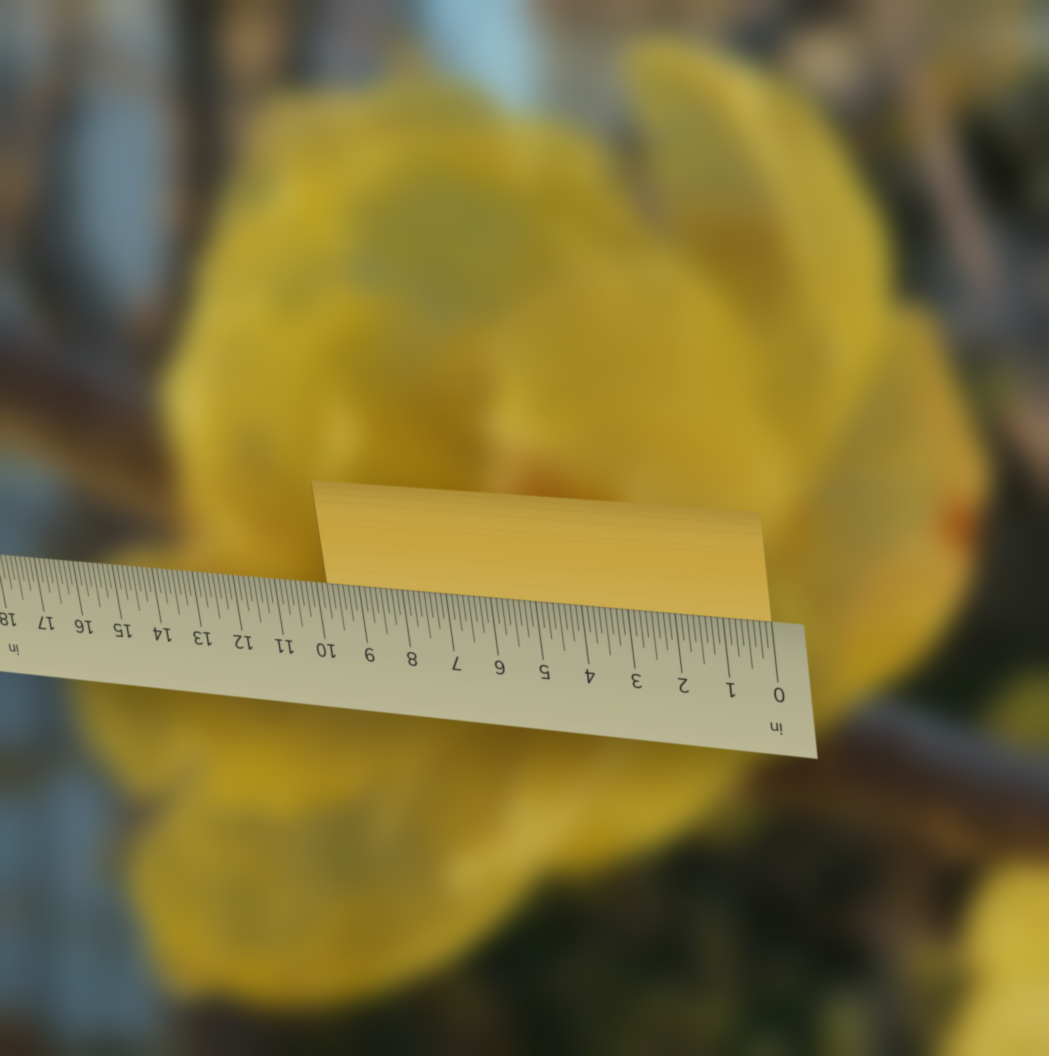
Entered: 9.75,in
